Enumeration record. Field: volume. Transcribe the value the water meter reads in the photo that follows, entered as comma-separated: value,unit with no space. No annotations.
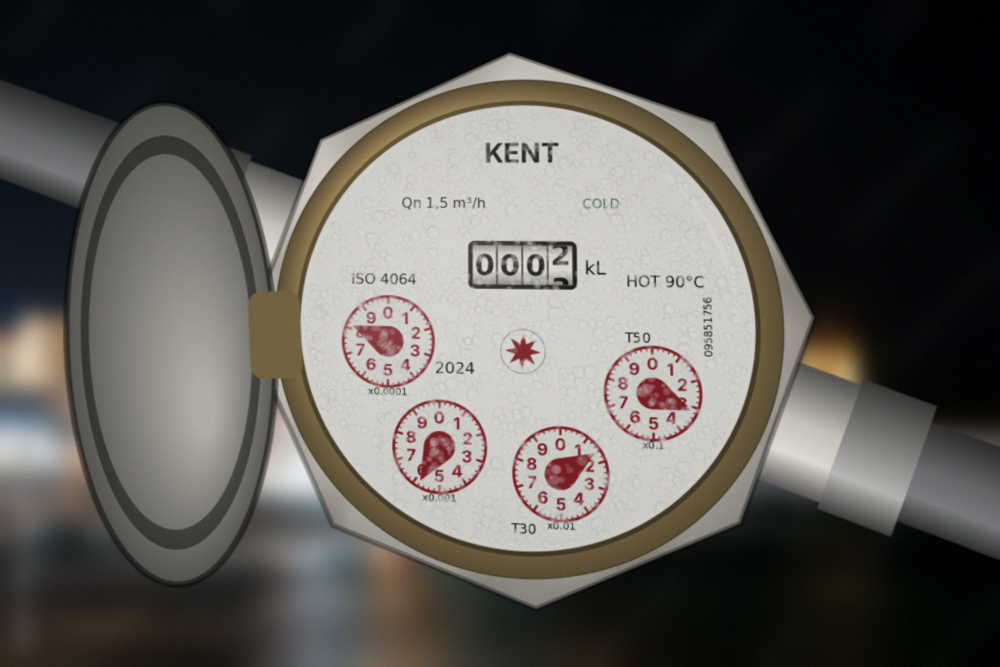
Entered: 2.3158,kL
